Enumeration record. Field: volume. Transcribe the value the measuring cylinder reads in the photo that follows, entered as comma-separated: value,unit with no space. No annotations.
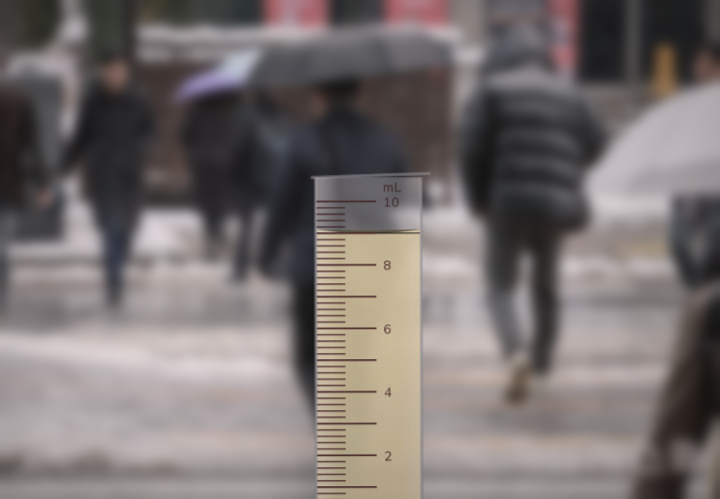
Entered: 9,mL
